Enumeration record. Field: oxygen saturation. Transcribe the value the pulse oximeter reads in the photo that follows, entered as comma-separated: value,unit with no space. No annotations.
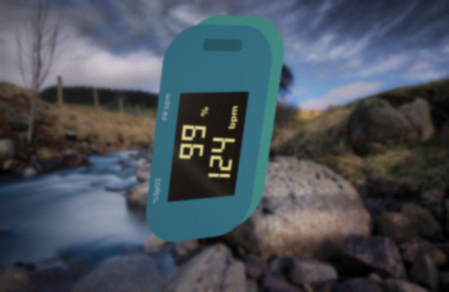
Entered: 99,%
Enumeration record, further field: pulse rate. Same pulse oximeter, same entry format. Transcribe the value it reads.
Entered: 124,bpm
